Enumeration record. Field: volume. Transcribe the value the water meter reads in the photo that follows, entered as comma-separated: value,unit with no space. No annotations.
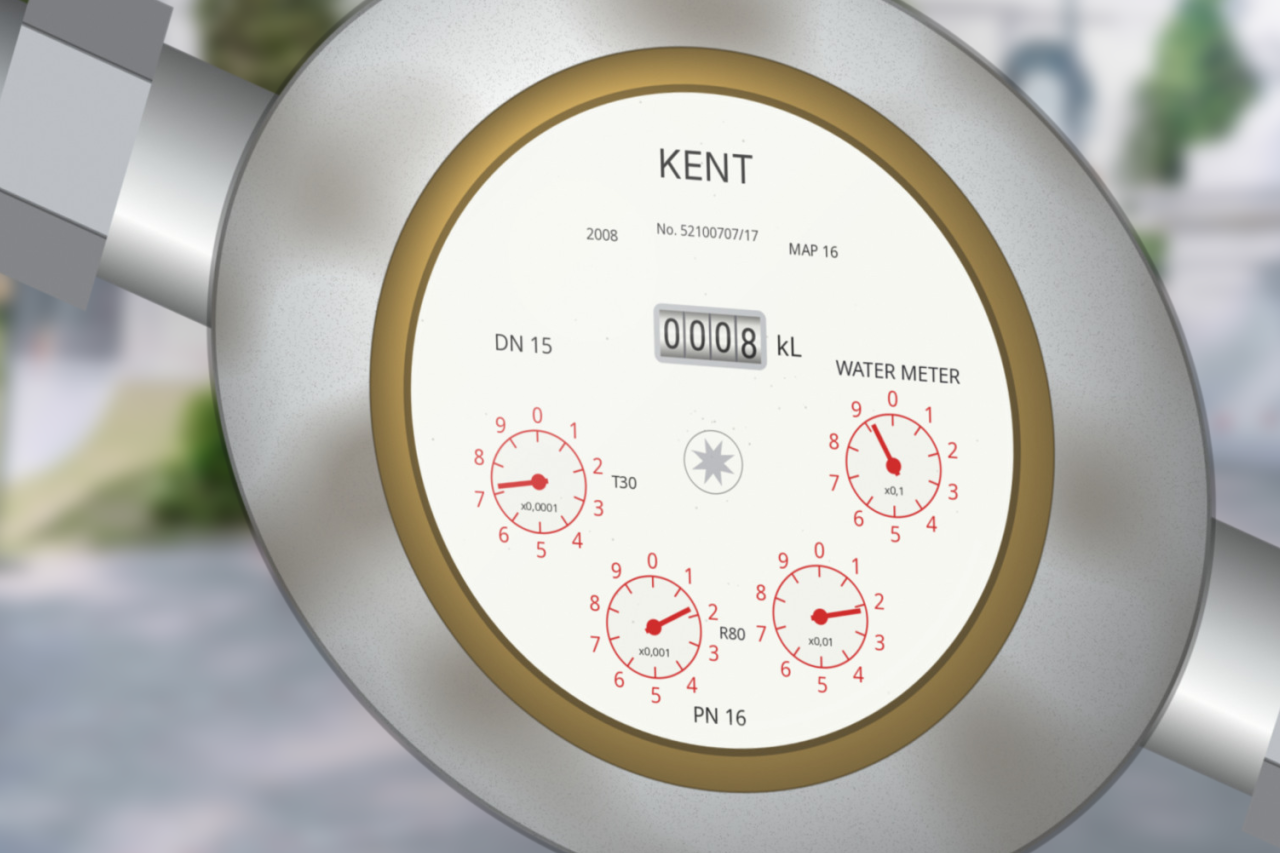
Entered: 7.9217,kL
